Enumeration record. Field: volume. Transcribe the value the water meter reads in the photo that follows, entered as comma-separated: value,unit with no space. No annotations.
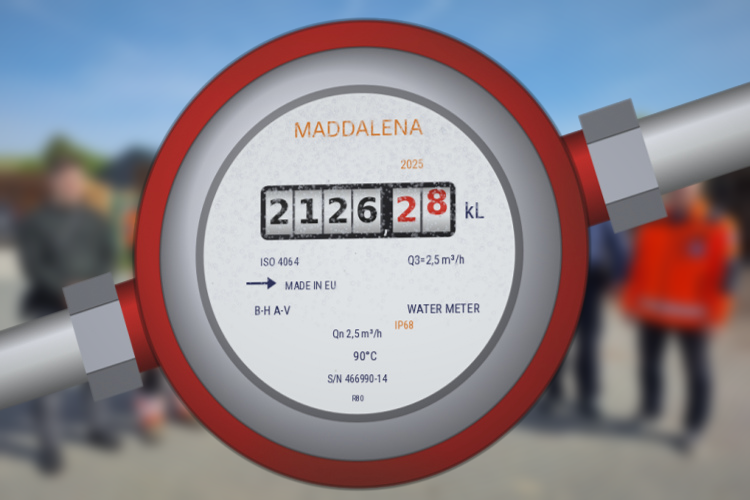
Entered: 2126.28,kL
